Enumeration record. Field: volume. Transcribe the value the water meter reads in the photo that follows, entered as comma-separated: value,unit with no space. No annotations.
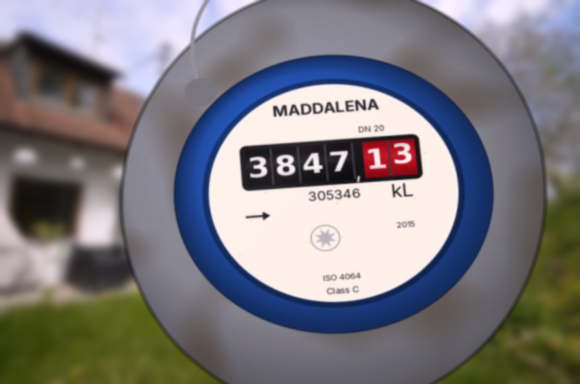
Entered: 3847.13,kL
